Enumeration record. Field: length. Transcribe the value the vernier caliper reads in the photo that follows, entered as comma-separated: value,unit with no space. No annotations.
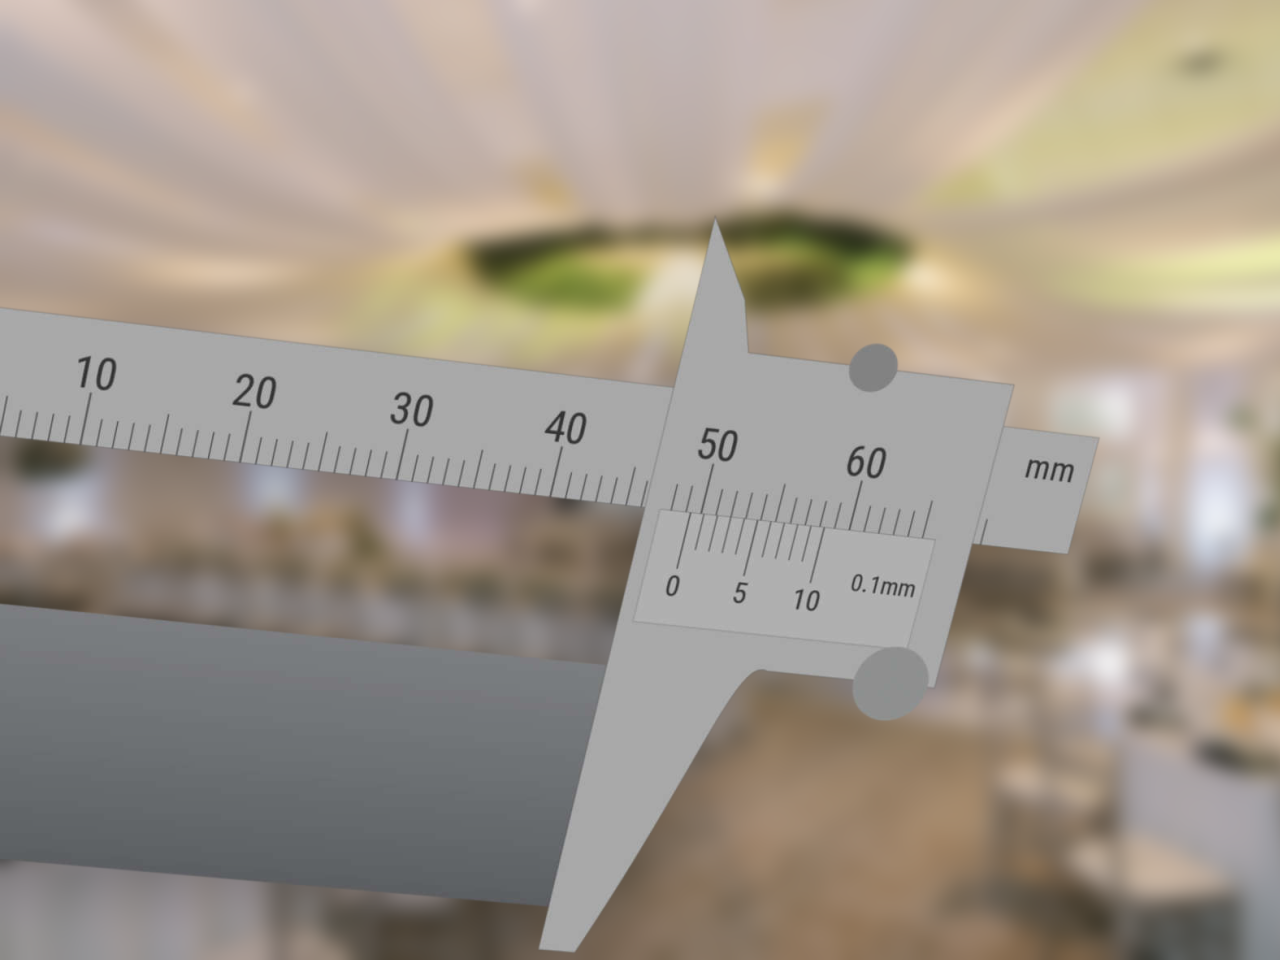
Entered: 49.3,mm
